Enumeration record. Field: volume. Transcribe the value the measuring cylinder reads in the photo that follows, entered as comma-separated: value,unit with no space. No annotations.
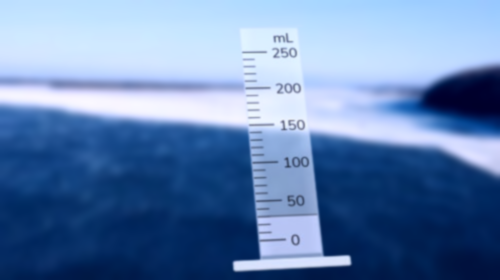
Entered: 30,mL
